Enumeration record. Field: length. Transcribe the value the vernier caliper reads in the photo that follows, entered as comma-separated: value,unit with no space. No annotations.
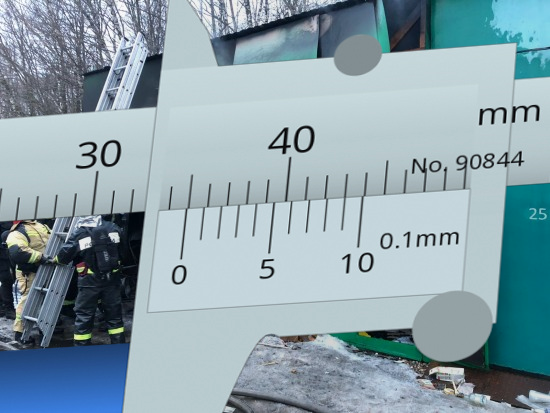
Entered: 34.9,mm
